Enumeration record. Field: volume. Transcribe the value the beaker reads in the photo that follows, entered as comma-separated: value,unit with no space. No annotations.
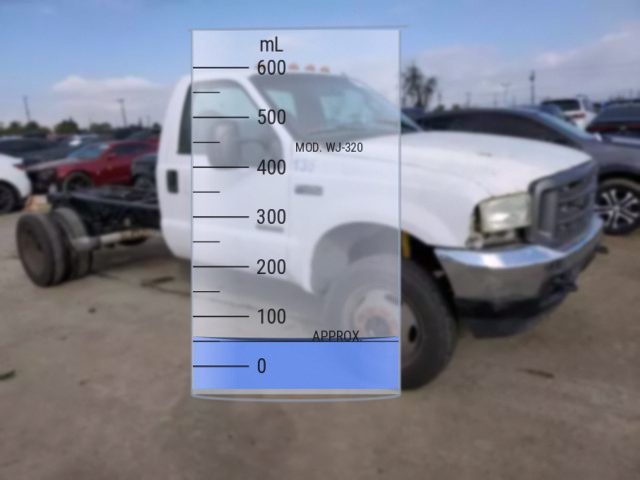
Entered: 50,mL
